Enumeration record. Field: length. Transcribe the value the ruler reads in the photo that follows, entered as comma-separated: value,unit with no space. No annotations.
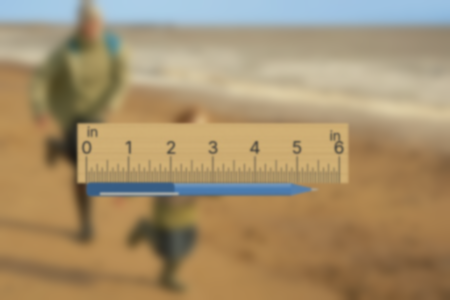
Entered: 5.5,in
